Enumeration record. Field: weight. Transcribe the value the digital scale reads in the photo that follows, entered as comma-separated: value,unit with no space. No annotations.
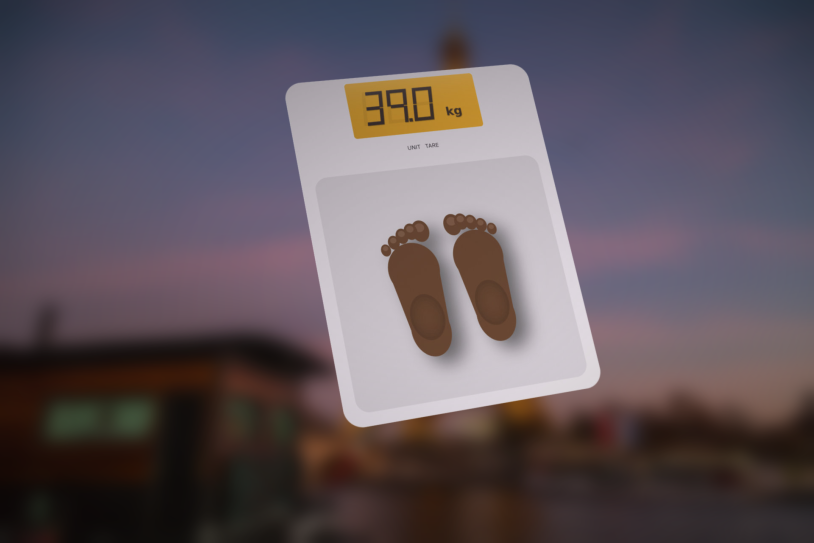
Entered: 39.0,kg
